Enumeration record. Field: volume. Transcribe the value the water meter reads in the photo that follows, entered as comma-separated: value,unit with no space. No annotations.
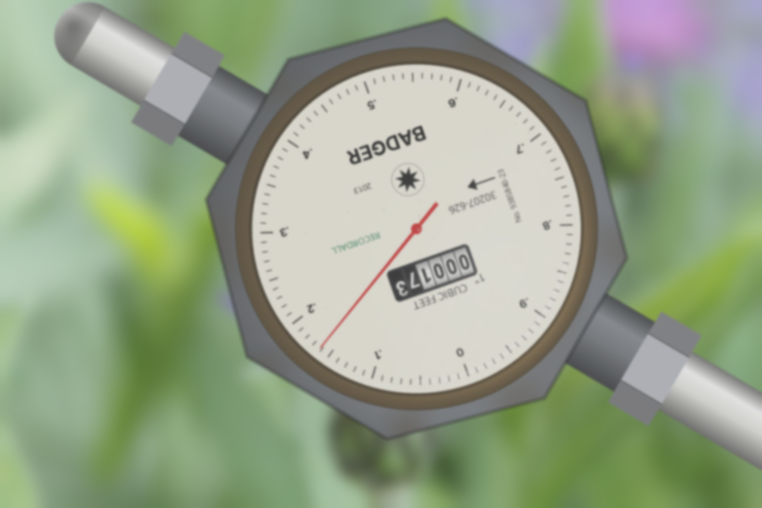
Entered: 173.16,ft³
